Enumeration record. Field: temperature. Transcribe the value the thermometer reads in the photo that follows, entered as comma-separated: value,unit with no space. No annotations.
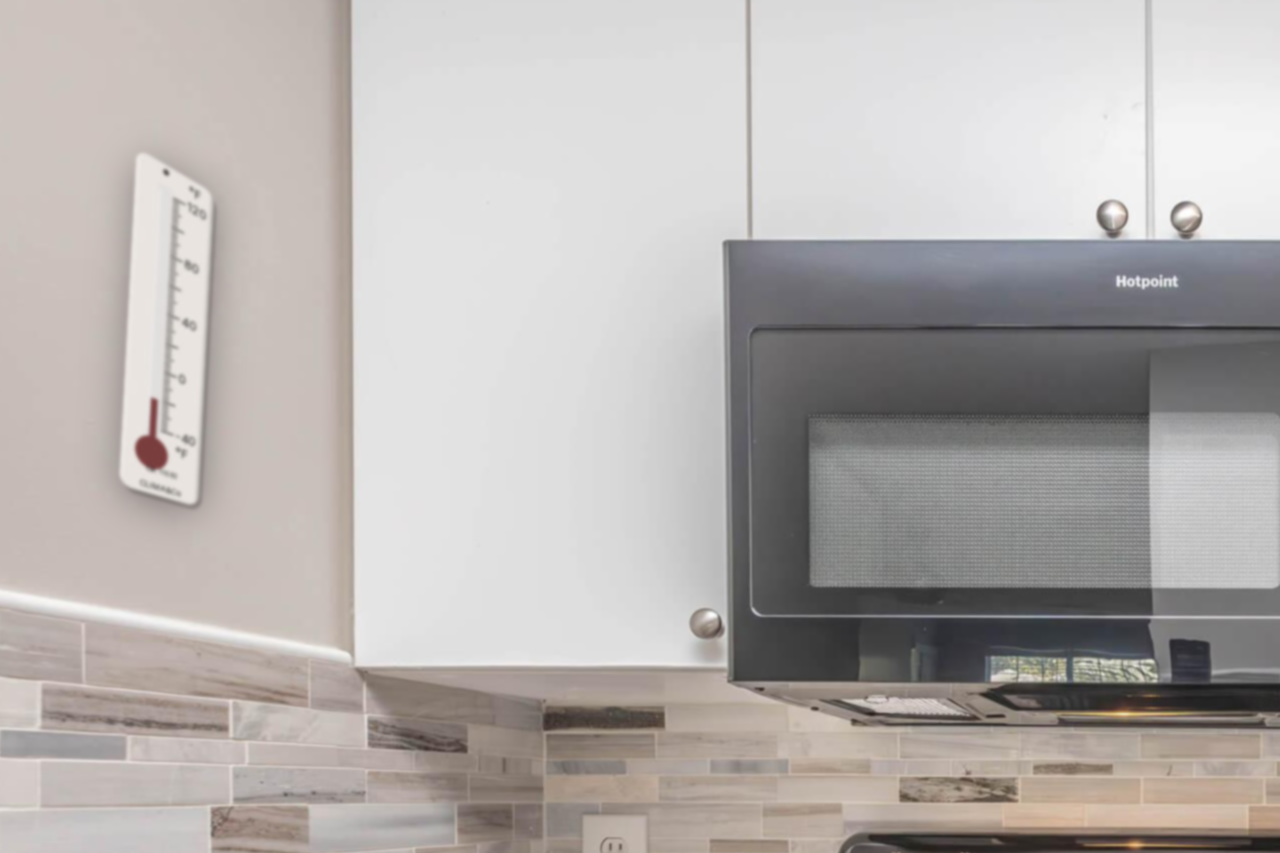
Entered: -20,°F
